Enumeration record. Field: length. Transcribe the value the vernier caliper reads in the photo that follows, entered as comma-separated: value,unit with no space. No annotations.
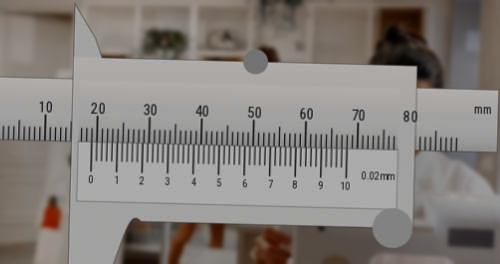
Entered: 19.0,mm
